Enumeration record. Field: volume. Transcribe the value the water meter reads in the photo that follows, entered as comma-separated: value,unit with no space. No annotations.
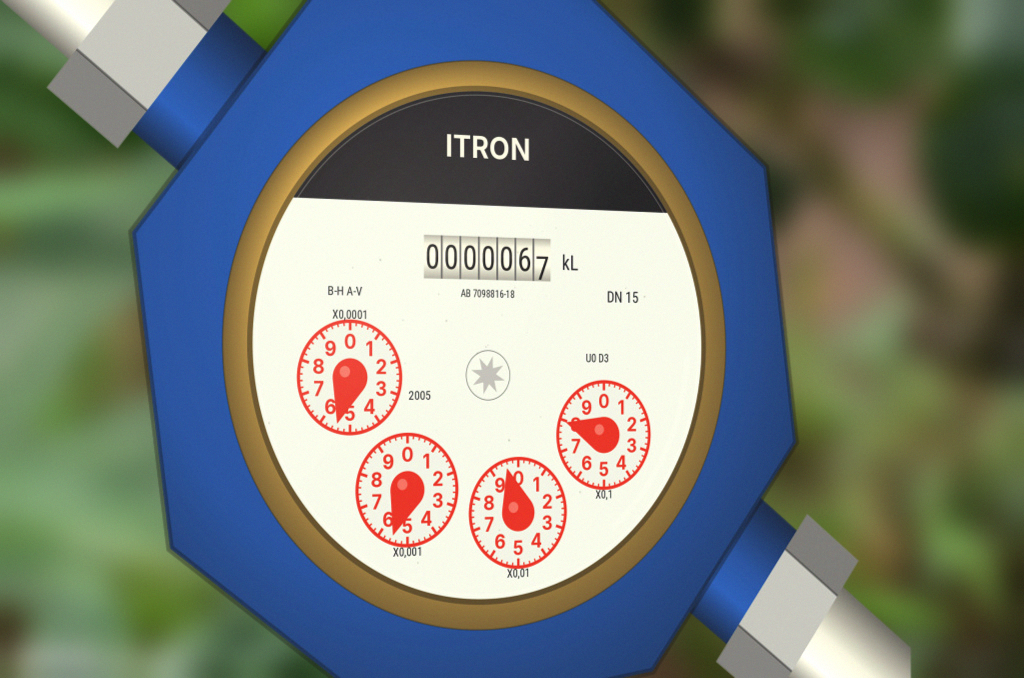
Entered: 66.7955,kL
